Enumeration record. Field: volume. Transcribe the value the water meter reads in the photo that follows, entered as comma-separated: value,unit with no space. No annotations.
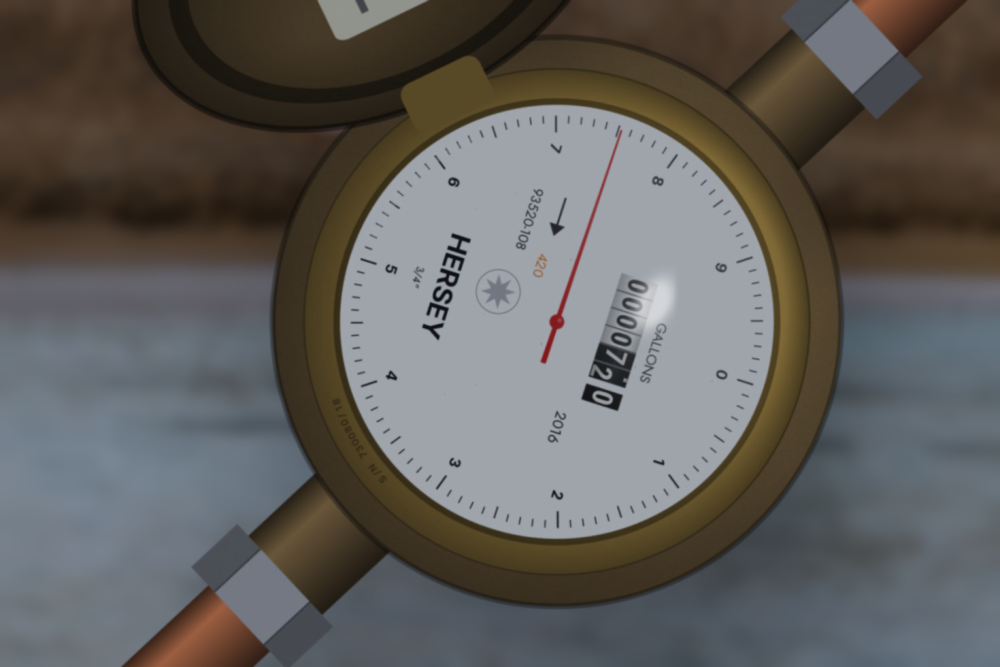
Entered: 717.5,gal
